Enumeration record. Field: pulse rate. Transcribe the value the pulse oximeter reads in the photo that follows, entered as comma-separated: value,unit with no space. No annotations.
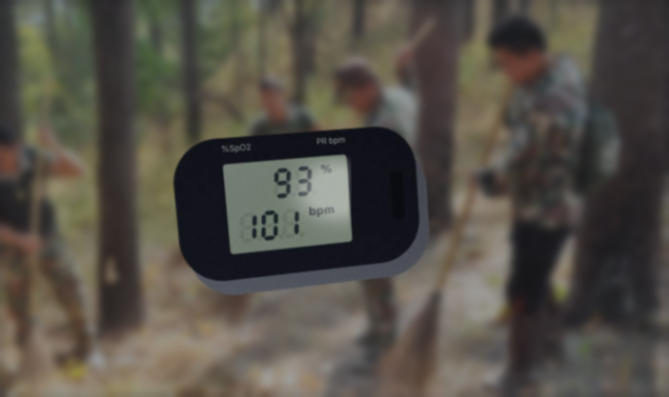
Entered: 101,bpm
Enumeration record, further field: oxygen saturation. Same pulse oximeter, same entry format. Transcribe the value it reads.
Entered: 93,%
